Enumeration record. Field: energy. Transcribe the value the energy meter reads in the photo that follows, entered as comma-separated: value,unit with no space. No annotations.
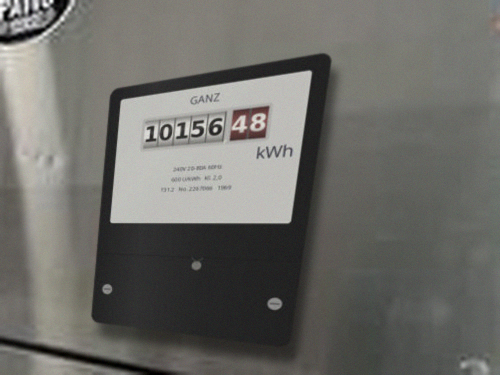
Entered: 10156.48,kWh
